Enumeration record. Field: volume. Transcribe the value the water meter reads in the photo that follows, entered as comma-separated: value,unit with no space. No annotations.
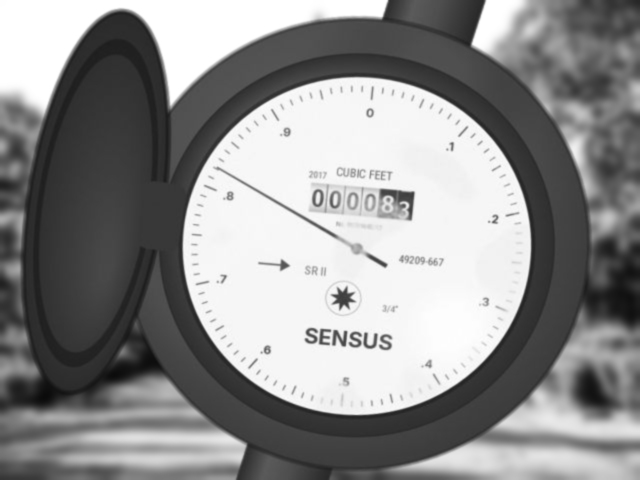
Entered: 82.82,ft³
